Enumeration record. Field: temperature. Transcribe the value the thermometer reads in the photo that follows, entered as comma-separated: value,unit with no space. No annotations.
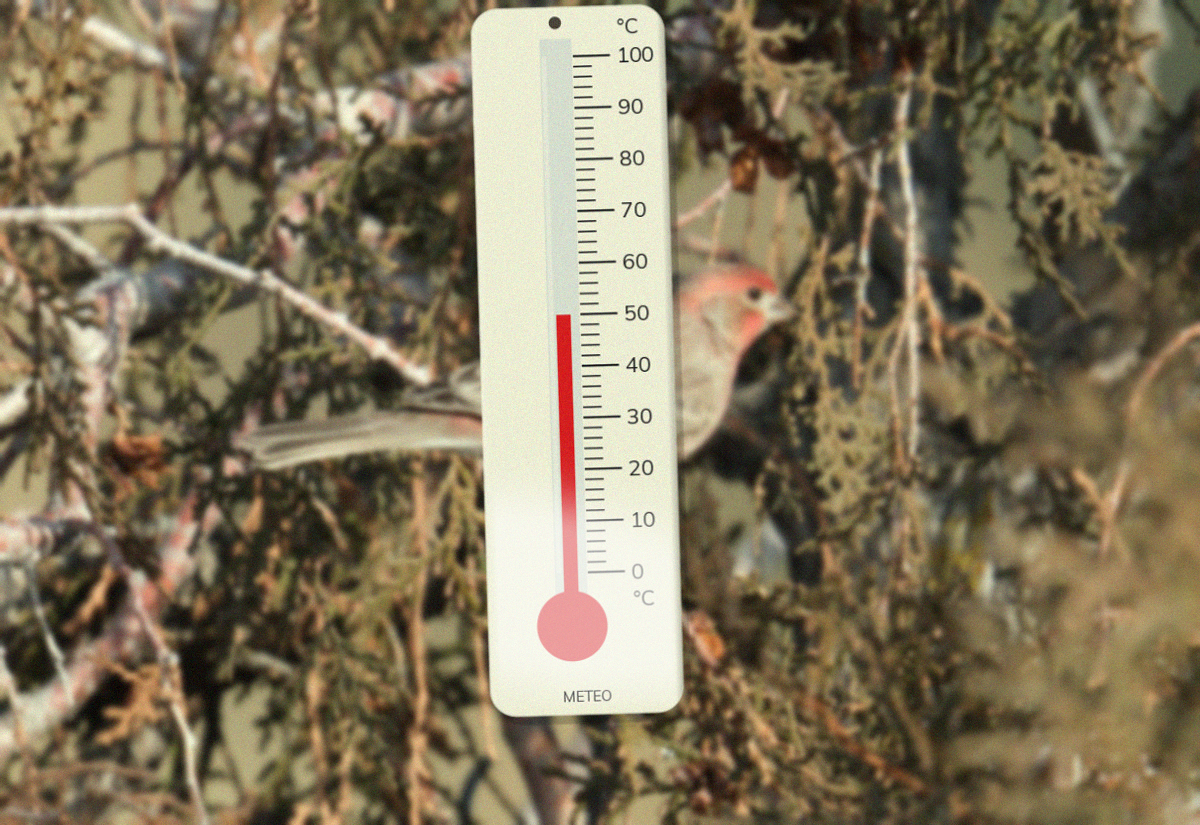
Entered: 50,°C
